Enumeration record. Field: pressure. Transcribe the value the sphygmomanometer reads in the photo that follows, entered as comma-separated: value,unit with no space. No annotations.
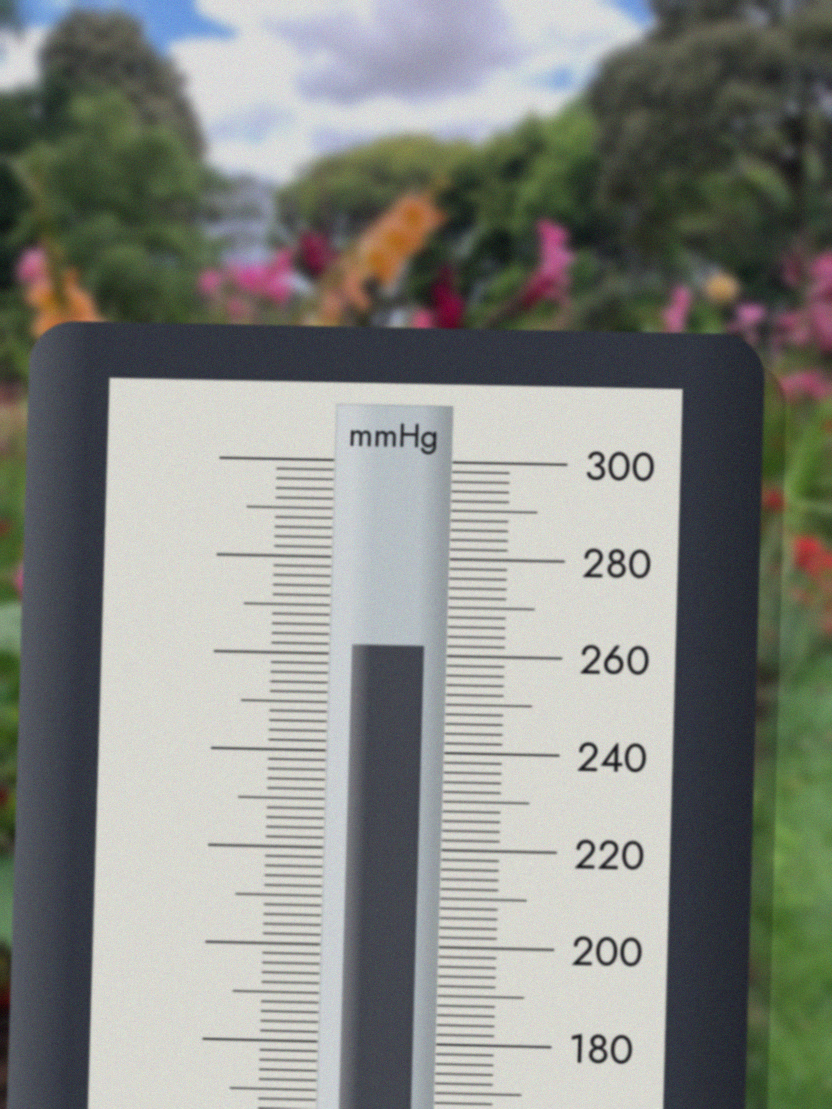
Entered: 262,mmHg
